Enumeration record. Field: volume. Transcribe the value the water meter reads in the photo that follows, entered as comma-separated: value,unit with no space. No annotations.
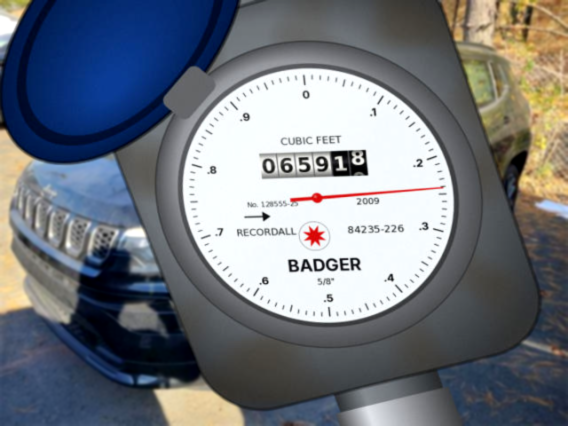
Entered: 65918.24,ft³
